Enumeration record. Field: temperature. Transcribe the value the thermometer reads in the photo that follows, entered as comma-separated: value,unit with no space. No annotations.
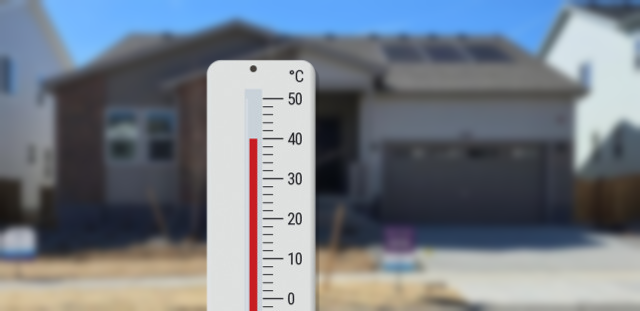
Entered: 40,°C
